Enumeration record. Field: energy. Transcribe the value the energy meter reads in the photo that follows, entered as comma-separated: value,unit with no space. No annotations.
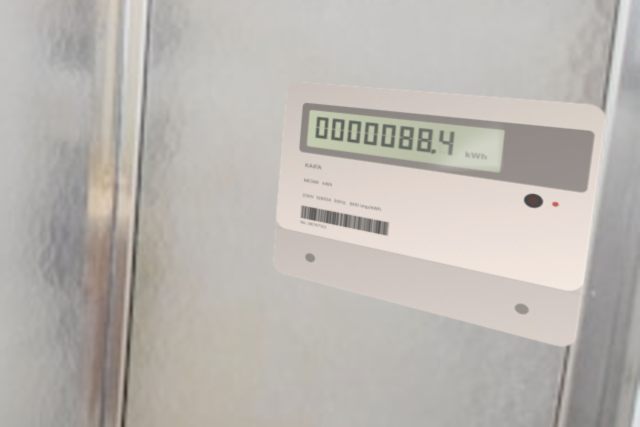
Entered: 88.4,kWh
